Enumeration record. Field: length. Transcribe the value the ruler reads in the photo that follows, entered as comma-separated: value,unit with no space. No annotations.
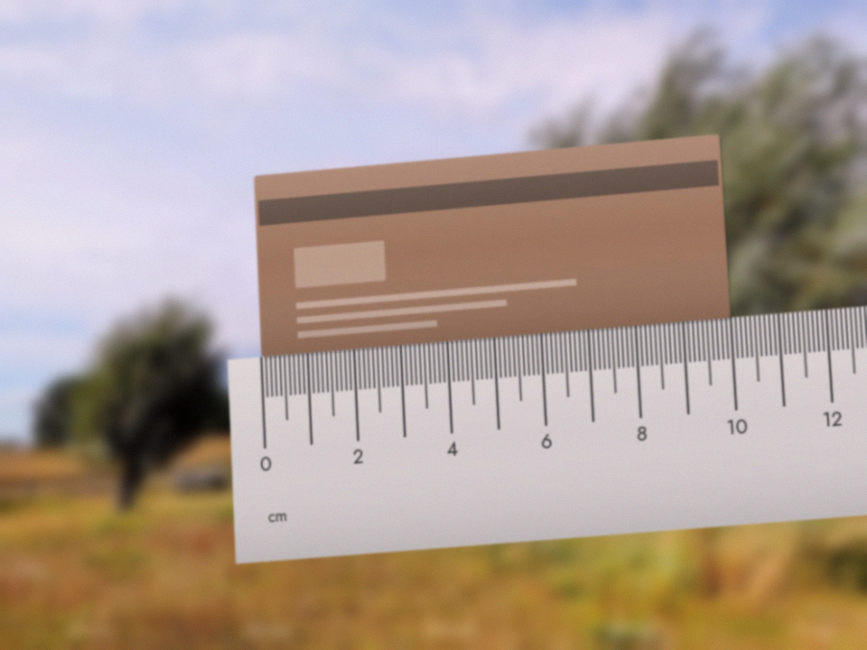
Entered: 10,cm
